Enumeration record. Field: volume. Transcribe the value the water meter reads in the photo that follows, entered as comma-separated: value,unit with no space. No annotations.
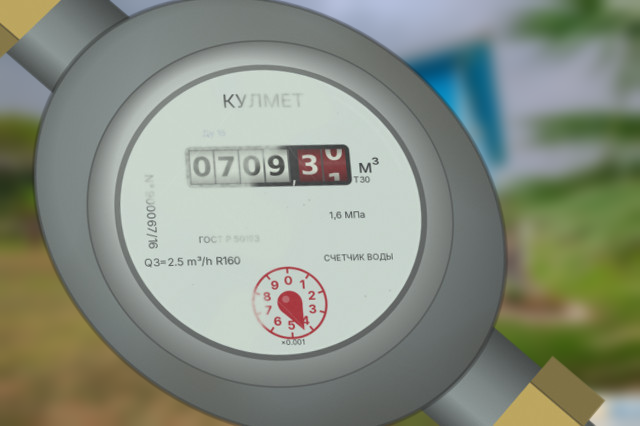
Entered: 709.304,m³
